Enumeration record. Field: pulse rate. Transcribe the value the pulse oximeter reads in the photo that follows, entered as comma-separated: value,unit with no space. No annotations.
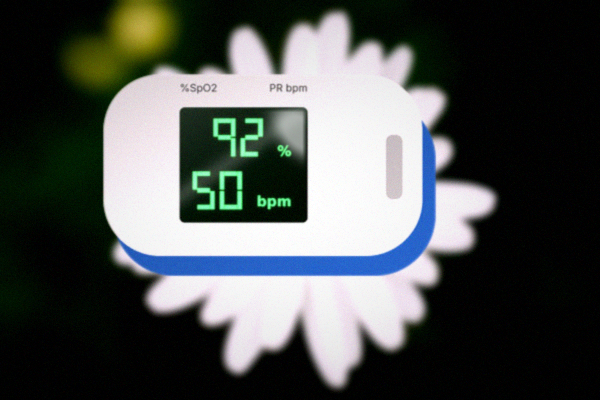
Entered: 50,bpm
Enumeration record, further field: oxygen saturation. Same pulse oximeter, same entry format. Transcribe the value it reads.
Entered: 92,%
